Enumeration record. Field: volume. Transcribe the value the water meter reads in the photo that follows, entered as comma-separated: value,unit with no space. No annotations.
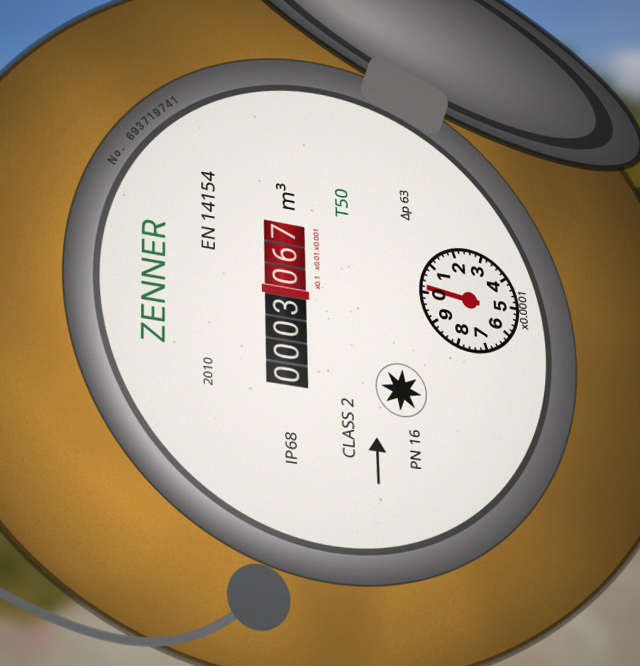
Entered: 3.0670,m³
